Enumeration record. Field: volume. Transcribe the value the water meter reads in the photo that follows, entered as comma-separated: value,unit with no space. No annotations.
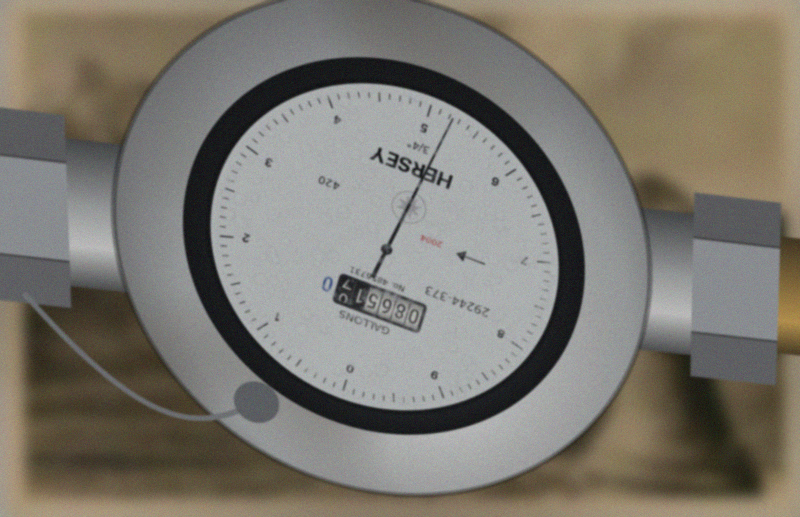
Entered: 865165.2,gal
